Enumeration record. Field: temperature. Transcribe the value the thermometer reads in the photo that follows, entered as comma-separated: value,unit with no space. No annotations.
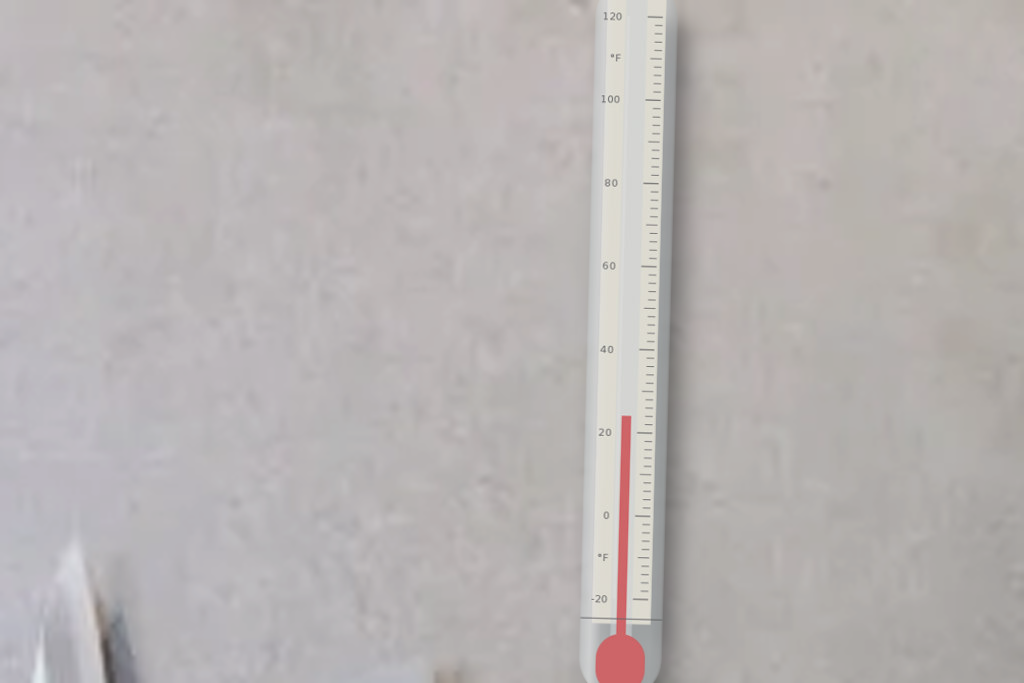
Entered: 24,°F
